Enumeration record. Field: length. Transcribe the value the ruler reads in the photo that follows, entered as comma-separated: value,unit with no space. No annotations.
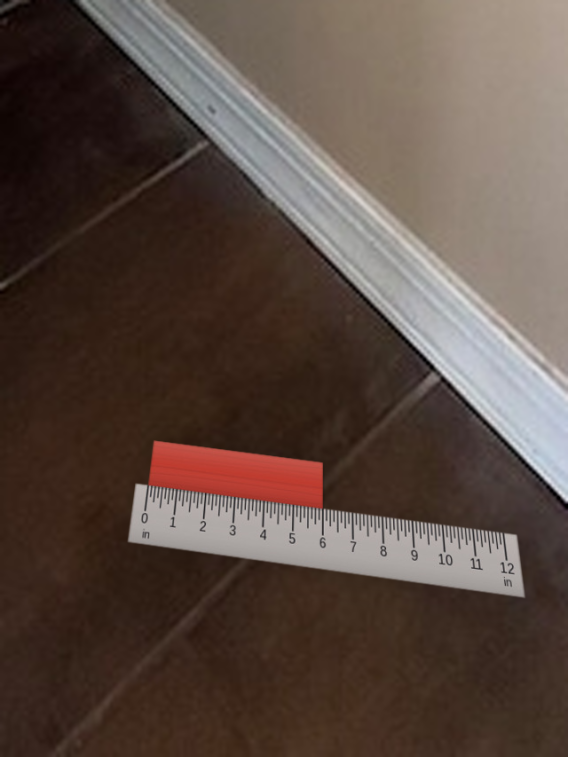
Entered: 6,in
